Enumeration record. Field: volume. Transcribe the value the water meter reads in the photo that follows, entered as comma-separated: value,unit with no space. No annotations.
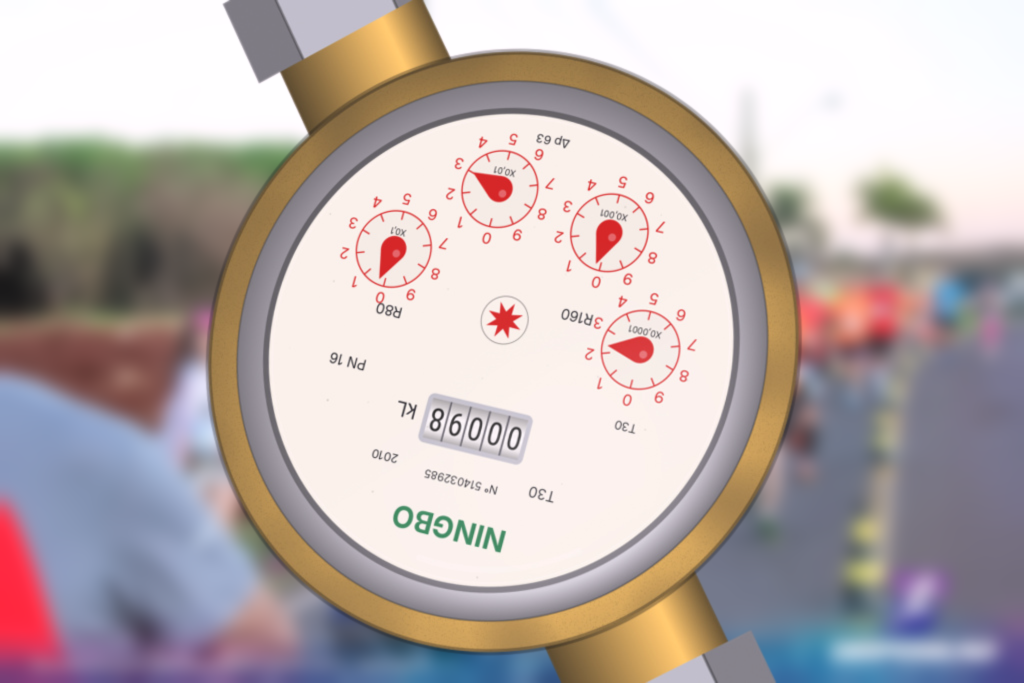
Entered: 98.0302,kL
